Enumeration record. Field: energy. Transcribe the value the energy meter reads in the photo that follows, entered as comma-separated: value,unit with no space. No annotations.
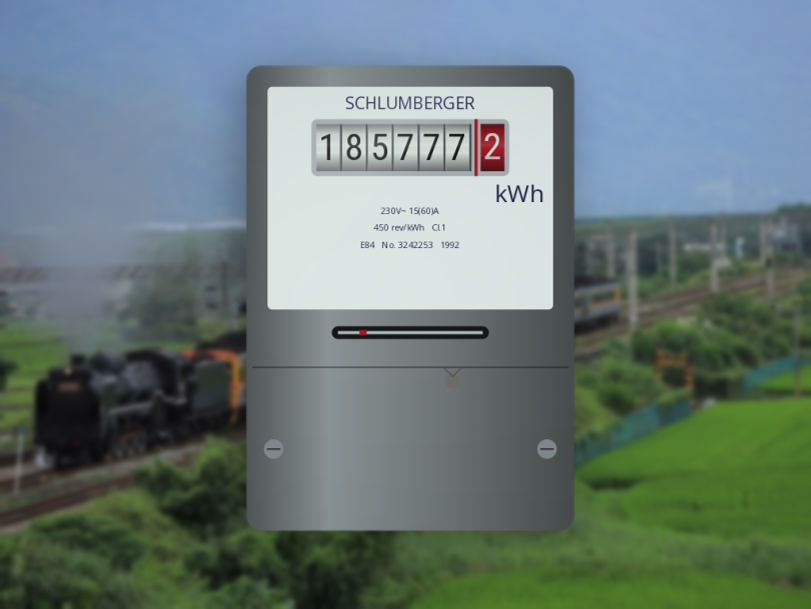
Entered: 185777.2,kWh
